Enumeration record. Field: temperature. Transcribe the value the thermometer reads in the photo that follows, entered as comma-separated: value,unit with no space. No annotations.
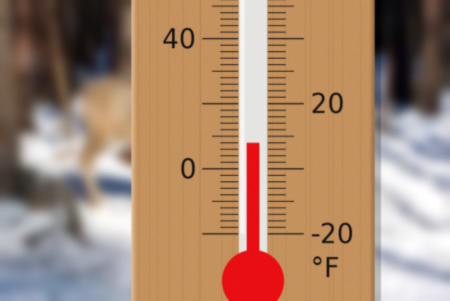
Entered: 8,°F
